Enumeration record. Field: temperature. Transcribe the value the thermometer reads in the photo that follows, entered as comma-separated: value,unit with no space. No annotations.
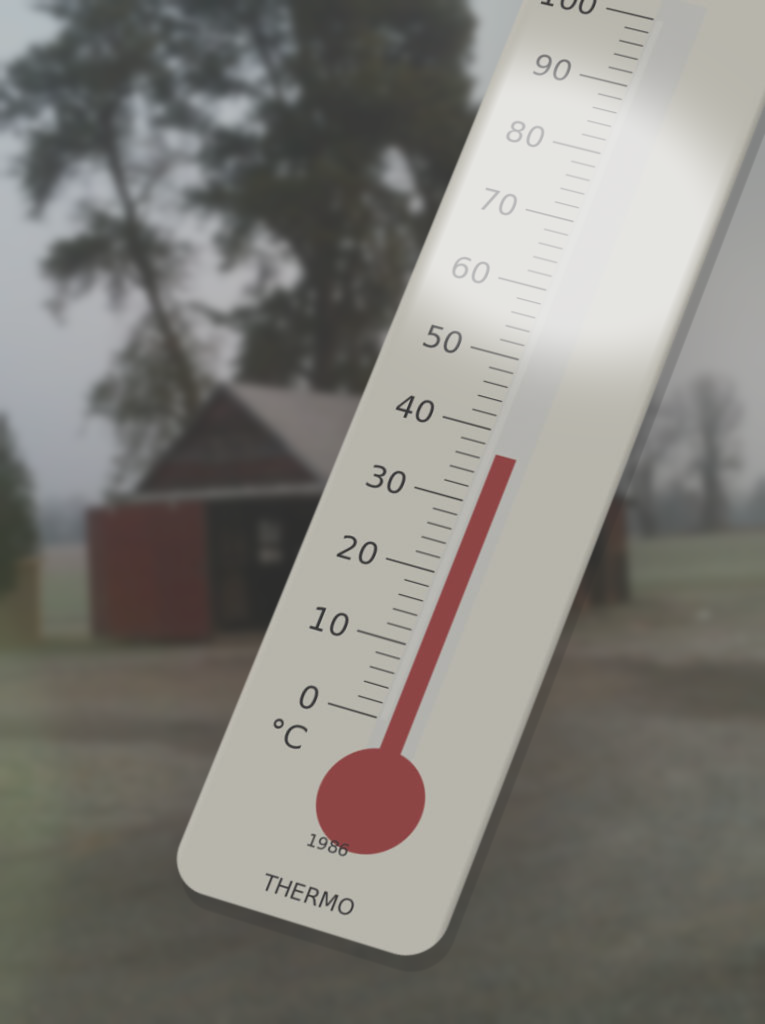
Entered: 37,°C
